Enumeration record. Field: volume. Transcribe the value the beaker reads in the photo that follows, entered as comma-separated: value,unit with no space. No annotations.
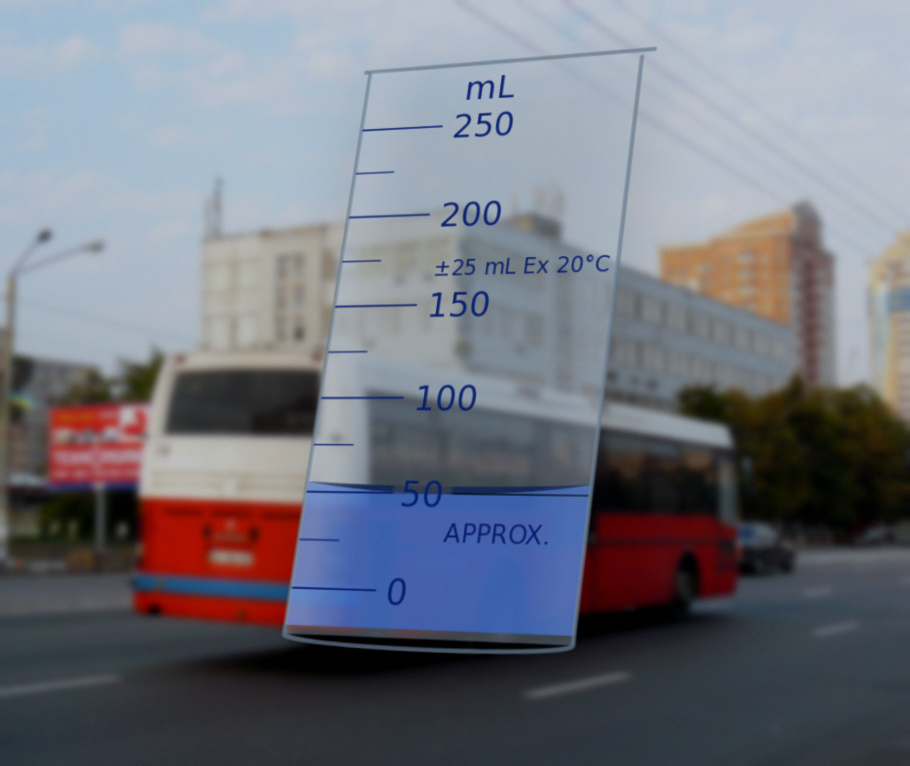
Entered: 50,mL
